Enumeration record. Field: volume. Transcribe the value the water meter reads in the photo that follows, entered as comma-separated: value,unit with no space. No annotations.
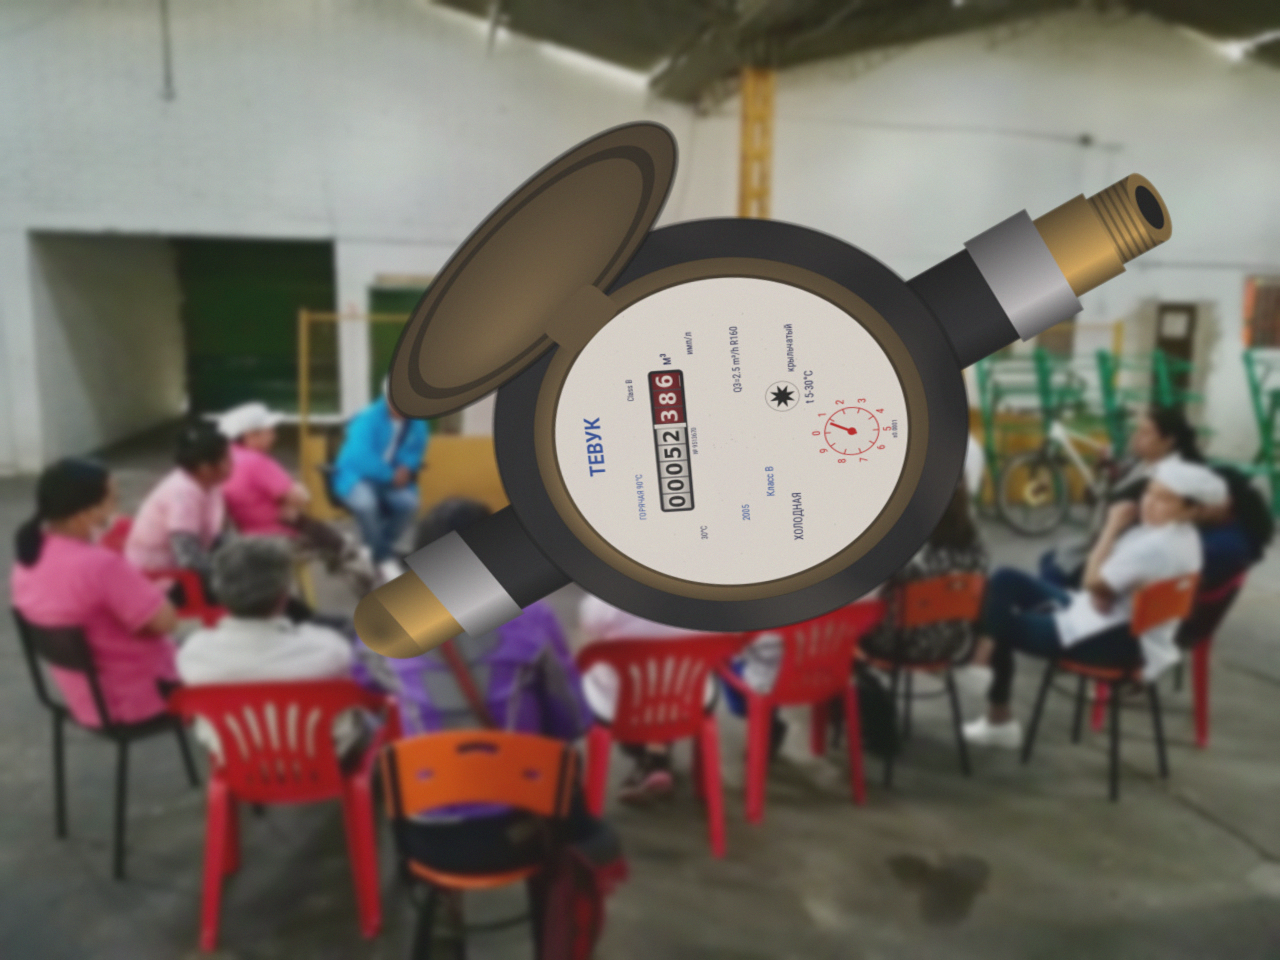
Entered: 52.3860,m³
